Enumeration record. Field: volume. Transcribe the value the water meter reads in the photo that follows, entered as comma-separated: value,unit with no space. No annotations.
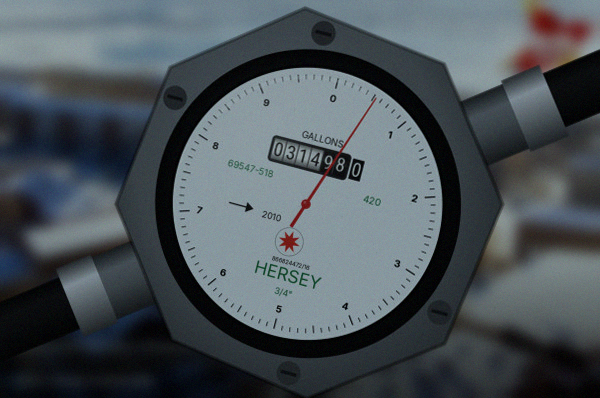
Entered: 314980.5,gal
